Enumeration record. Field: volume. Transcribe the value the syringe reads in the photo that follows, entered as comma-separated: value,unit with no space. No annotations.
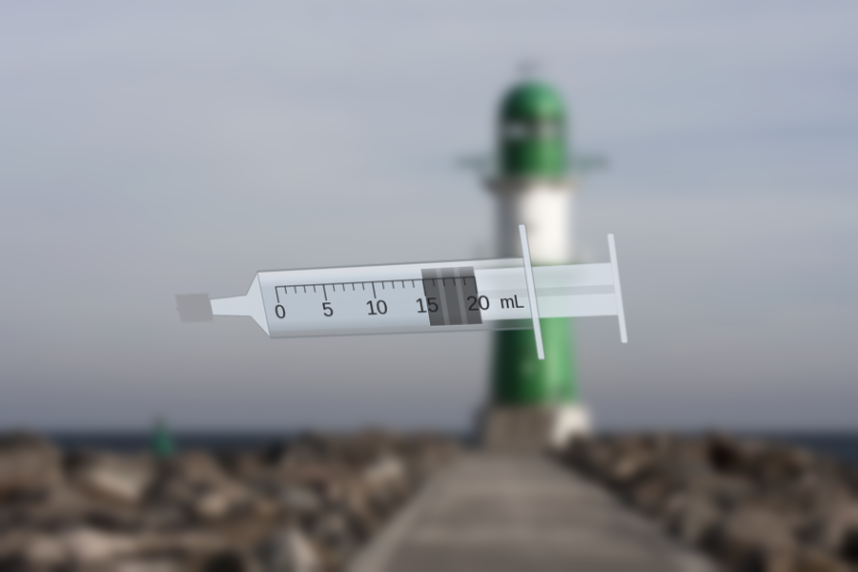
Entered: 15,mL
